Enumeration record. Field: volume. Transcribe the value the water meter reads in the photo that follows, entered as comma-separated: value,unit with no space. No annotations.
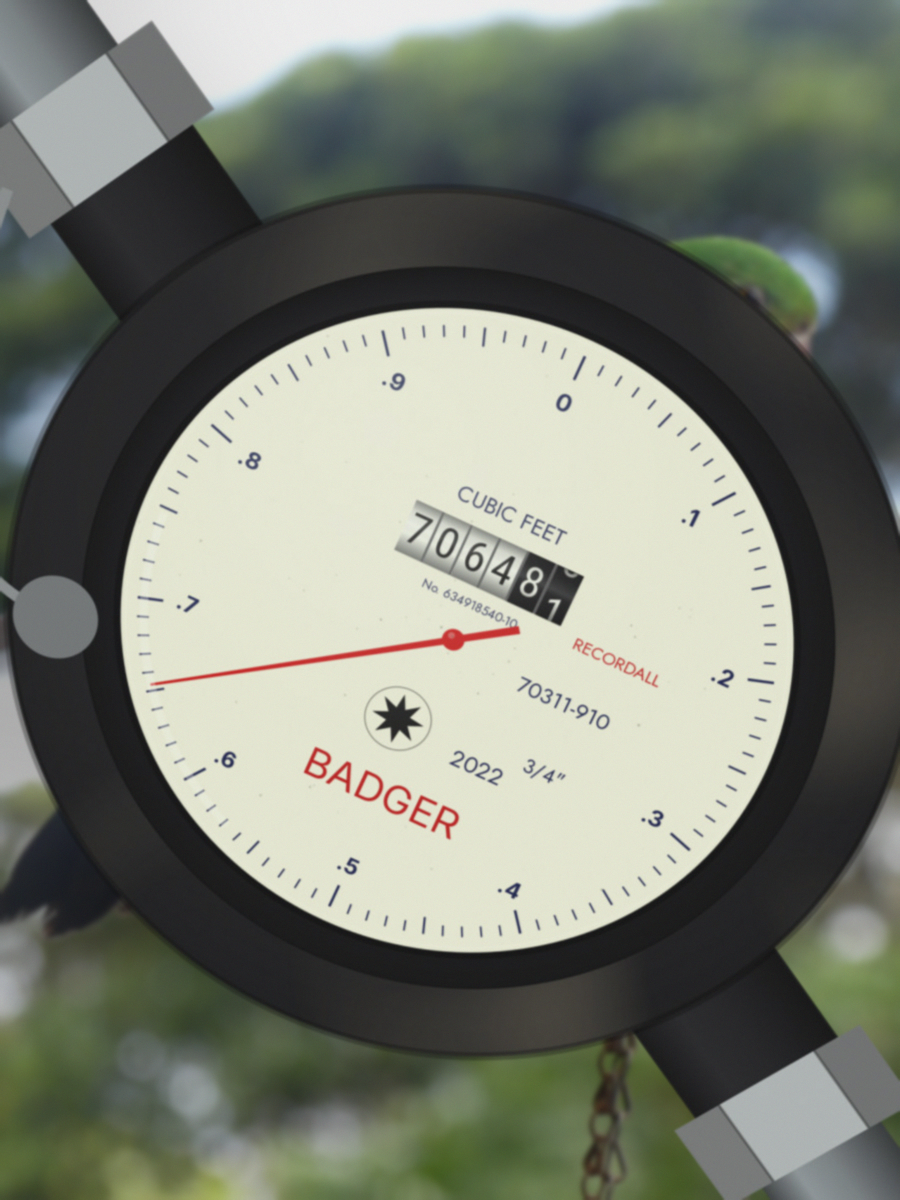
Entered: 706480.65,ft³
